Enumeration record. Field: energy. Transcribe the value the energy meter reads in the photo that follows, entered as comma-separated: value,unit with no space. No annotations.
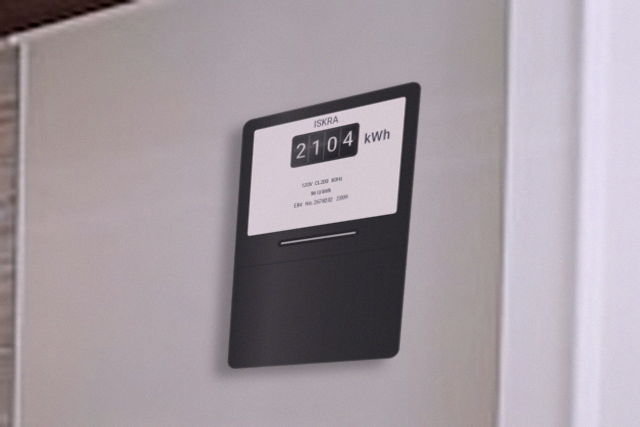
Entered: 2104,kWh
